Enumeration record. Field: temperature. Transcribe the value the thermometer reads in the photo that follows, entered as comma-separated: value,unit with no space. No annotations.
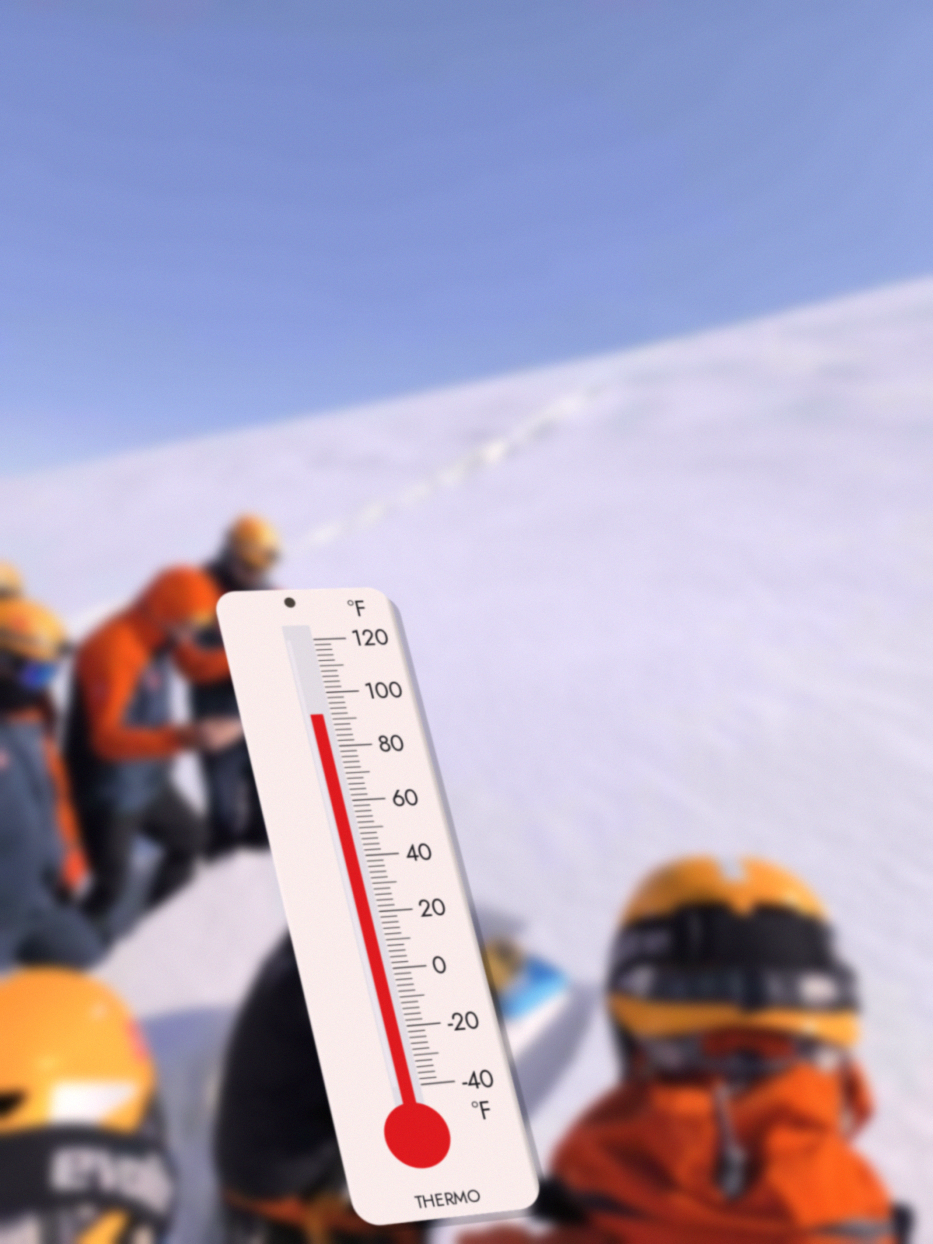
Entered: 92,°F
